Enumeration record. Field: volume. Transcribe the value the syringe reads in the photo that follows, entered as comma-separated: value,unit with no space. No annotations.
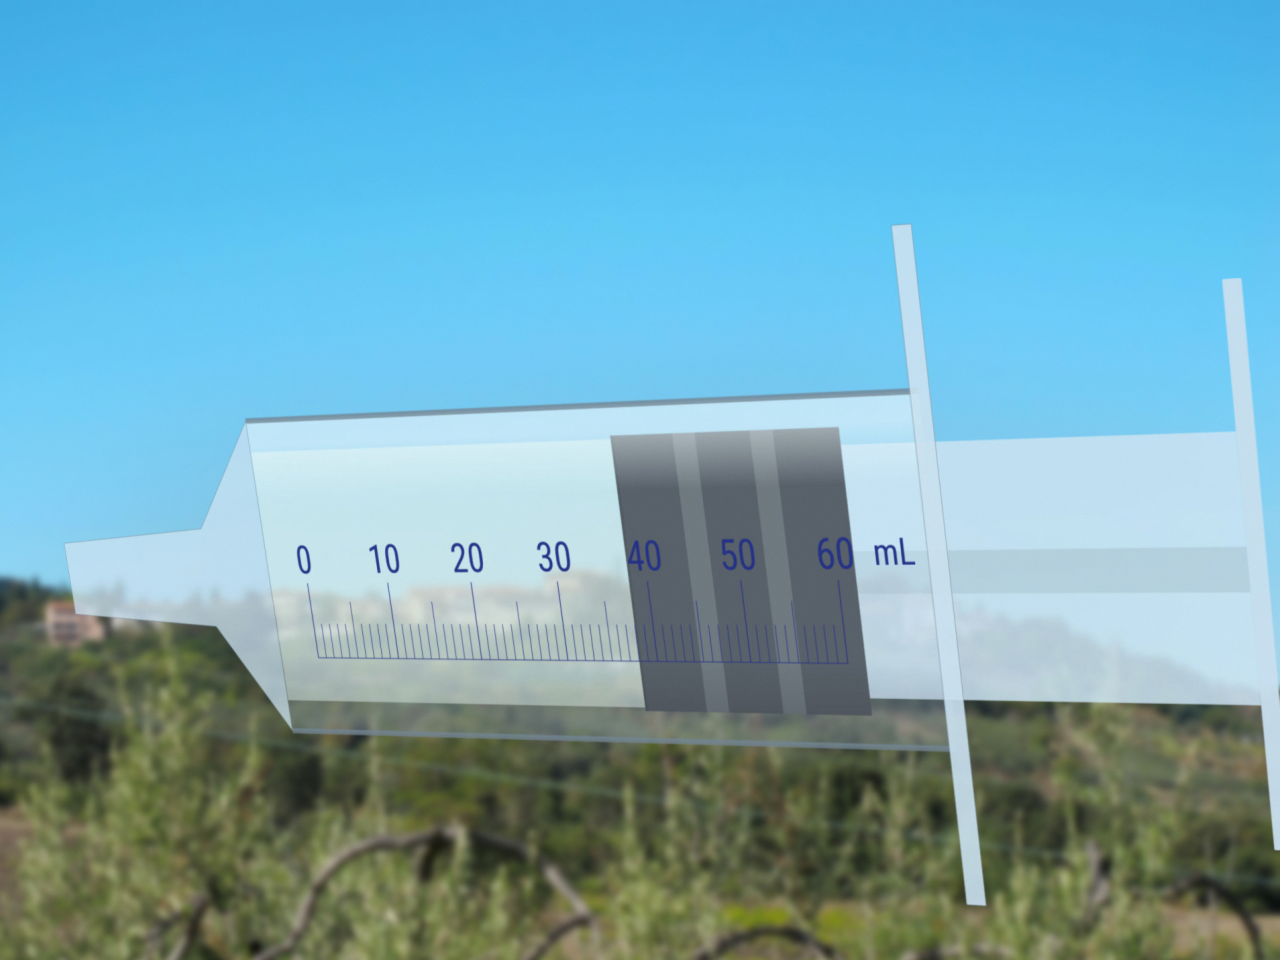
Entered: 38,mL
